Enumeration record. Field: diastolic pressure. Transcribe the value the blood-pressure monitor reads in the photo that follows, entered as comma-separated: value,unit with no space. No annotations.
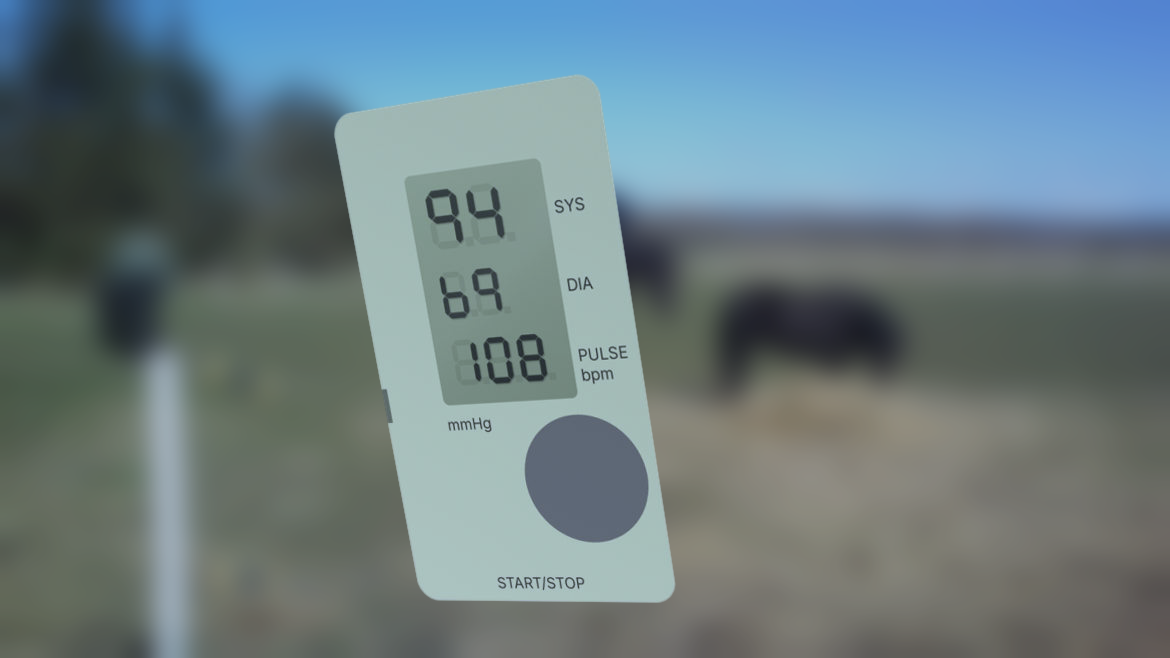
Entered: 69,mmHg
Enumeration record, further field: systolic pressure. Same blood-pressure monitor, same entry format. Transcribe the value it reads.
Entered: 94,mmHg
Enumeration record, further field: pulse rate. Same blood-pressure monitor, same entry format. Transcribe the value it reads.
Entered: 108,bpm
